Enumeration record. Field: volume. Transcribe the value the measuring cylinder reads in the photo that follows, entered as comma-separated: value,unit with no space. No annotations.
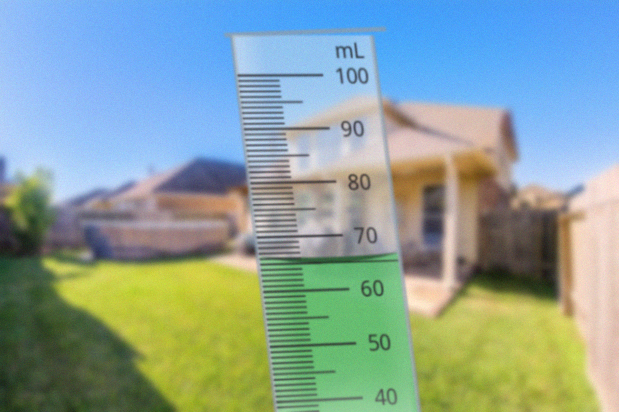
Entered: 65,mL
